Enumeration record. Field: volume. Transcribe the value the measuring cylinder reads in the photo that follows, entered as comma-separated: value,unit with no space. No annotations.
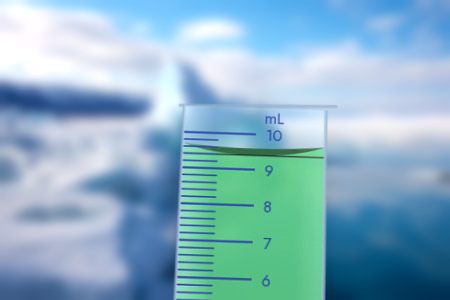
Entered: 9.4,mL
